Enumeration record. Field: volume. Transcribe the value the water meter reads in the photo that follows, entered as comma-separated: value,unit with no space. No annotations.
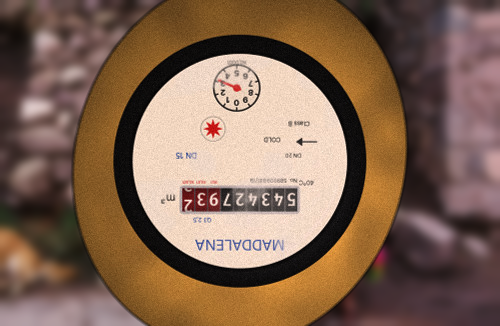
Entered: 543427.9323,m³
